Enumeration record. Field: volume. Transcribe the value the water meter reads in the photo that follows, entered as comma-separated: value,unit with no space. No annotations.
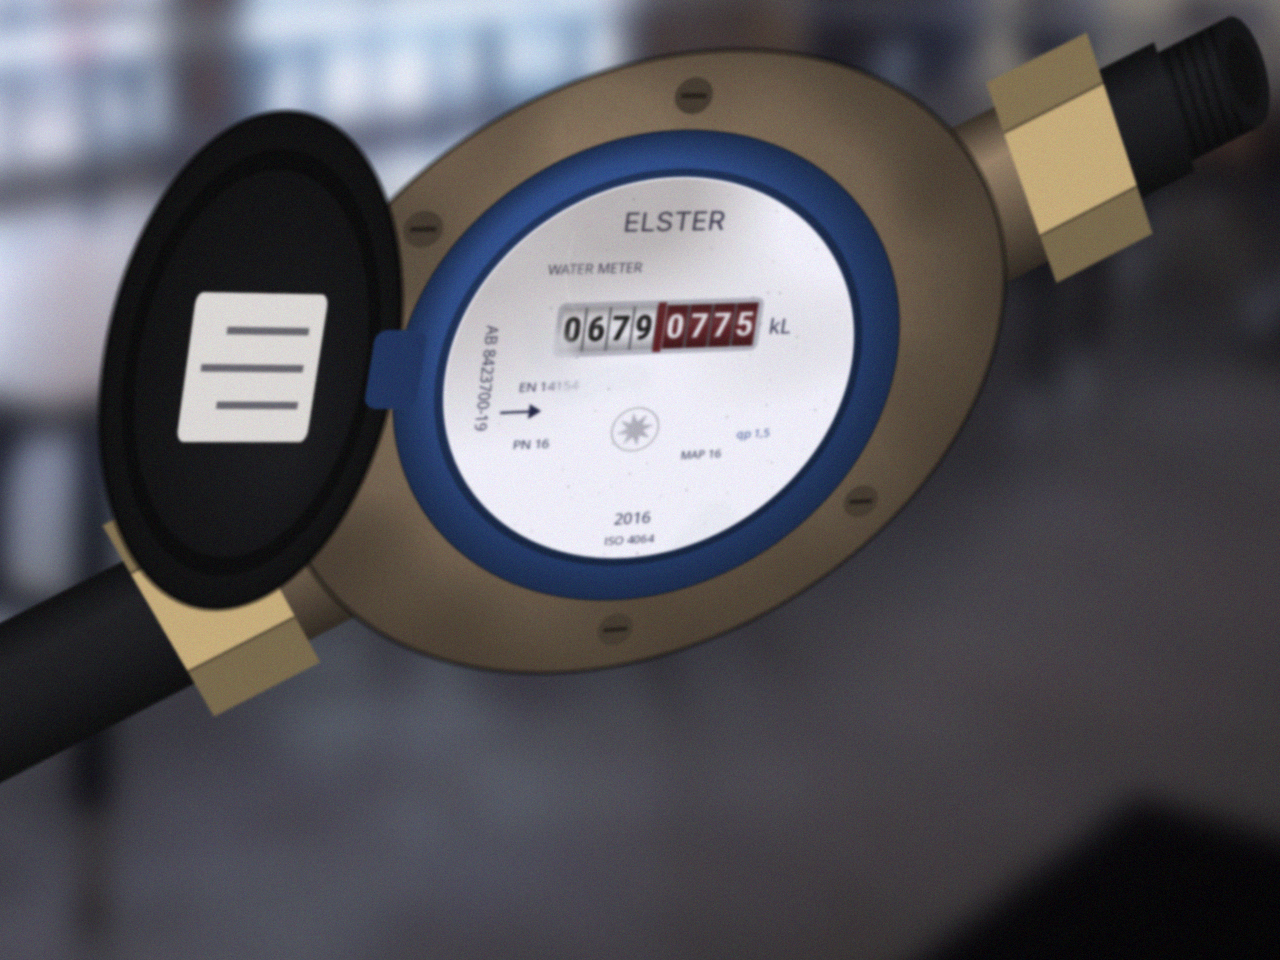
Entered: 679.0775,kL
